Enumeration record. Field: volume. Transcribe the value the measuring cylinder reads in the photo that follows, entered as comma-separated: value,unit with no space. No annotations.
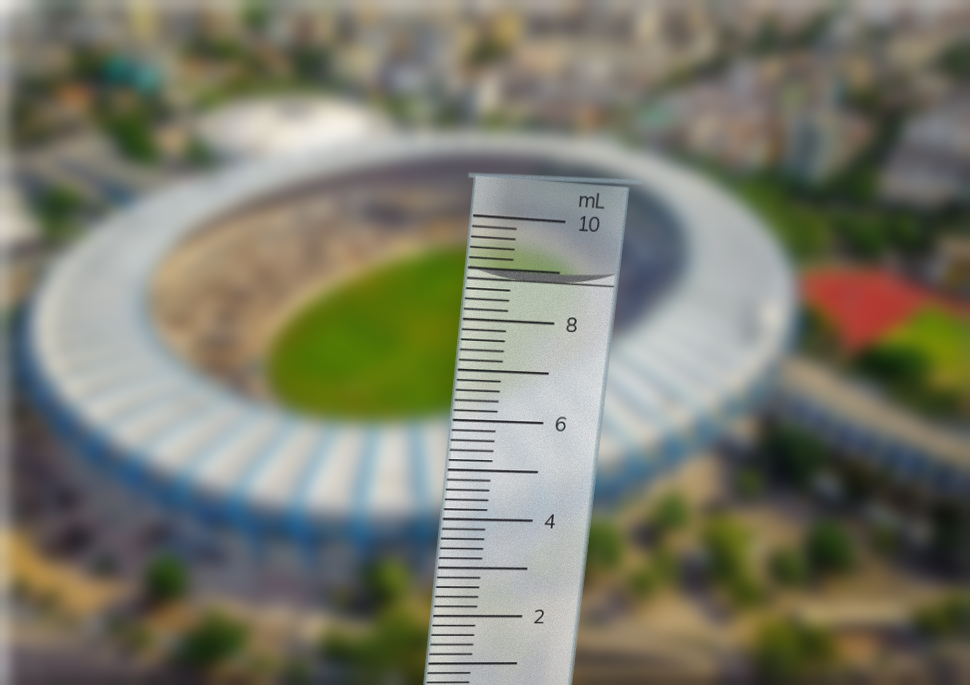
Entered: 8.8,mL
